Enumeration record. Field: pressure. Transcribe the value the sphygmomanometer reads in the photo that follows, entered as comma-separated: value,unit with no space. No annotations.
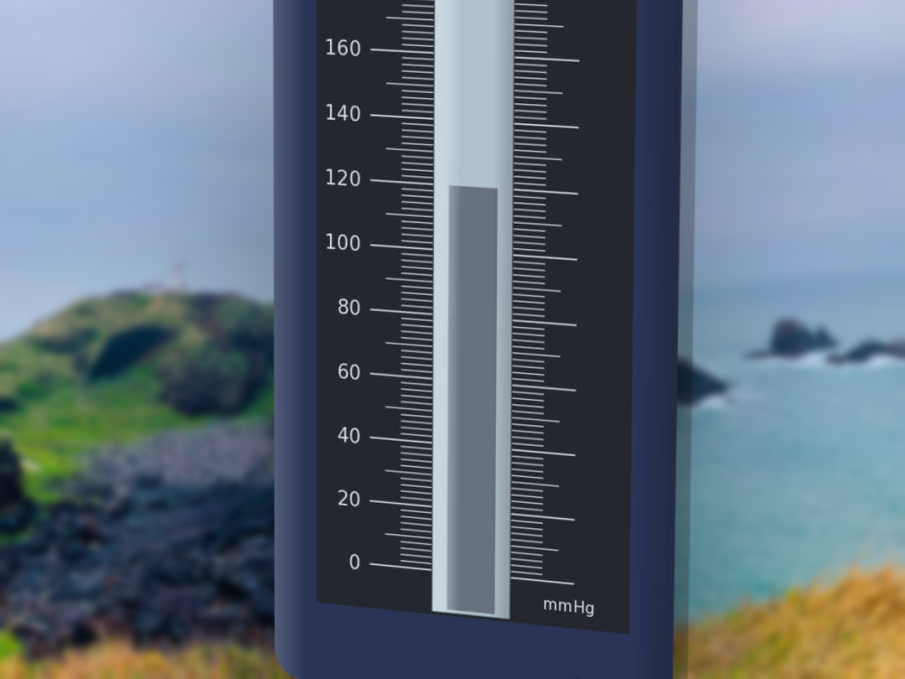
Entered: 120,mmHg
